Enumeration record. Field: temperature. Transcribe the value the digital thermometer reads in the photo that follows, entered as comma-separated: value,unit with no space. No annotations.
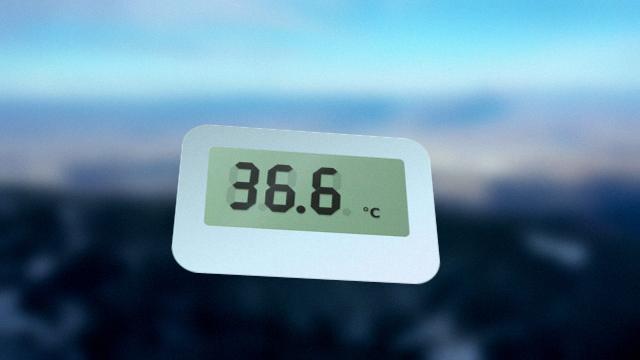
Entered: 36.6,°C
